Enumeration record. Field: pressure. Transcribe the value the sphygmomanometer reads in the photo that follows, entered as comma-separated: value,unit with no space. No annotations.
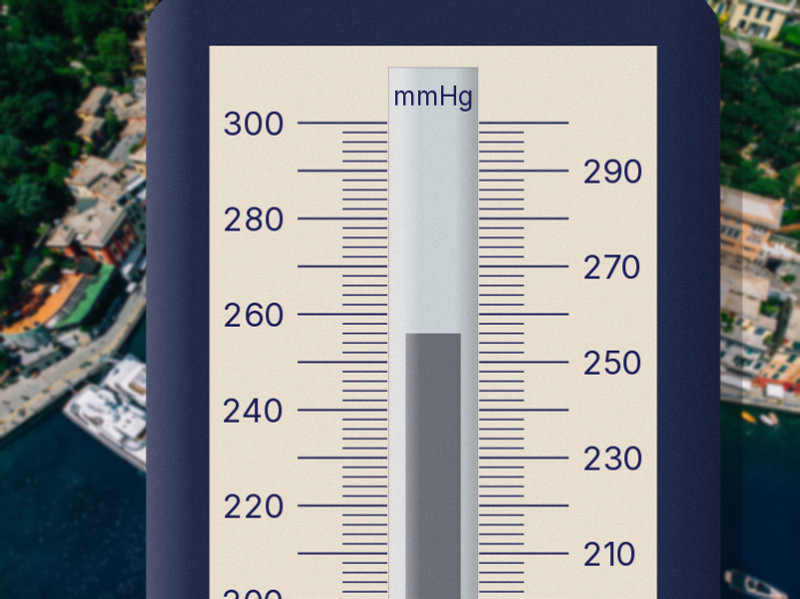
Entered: 256,mmHg
